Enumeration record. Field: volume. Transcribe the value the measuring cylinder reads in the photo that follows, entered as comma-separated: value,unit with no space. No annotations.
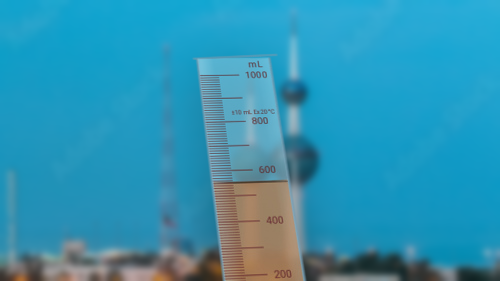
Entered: 550,mL
